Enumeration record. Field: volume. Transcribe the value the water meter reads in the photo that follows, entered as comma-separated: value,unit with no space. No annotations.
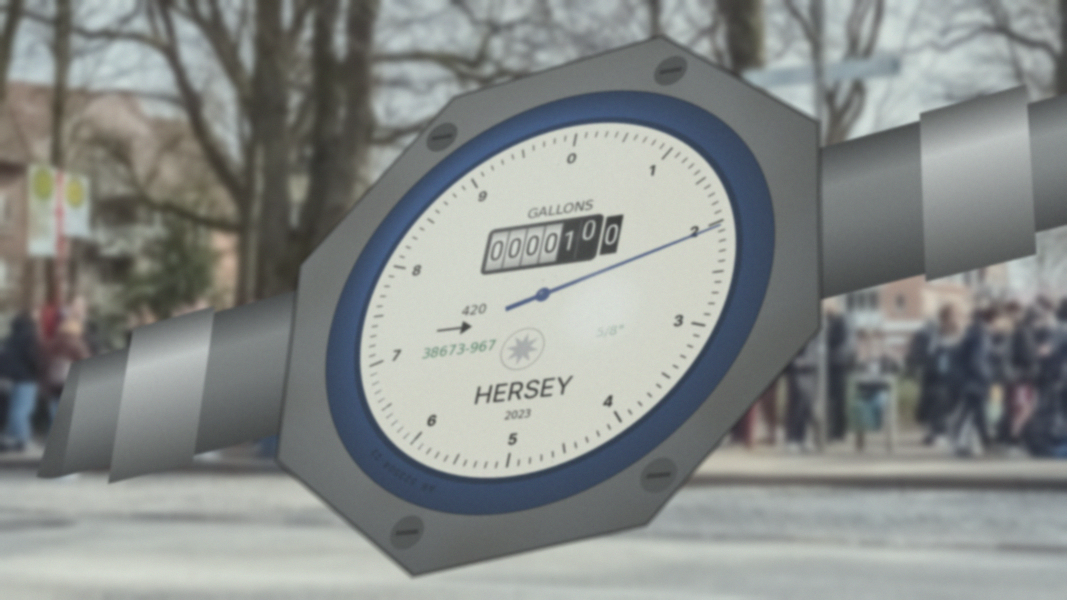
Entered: 102.0,gal
